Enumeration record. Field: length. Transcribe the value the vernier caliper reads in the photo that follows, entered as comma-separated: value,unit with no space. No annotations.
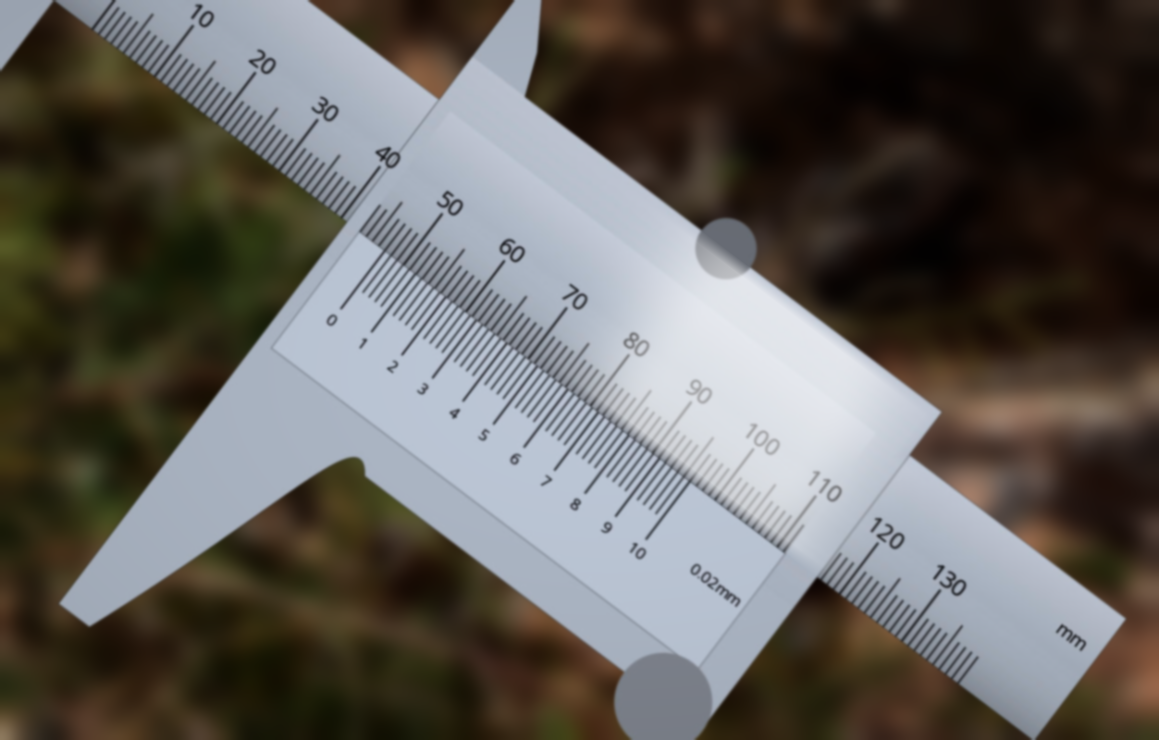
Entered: 47.0,mm
